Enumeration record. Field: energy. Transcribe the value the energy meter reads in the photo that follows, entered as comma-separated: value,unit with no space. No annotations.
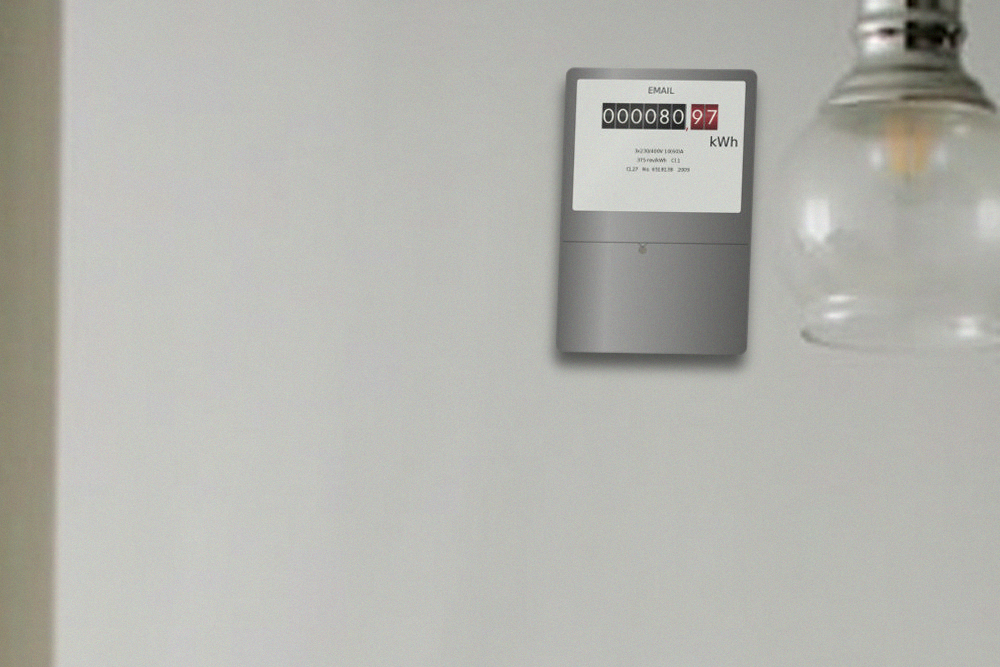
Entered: 80.97,kWh
